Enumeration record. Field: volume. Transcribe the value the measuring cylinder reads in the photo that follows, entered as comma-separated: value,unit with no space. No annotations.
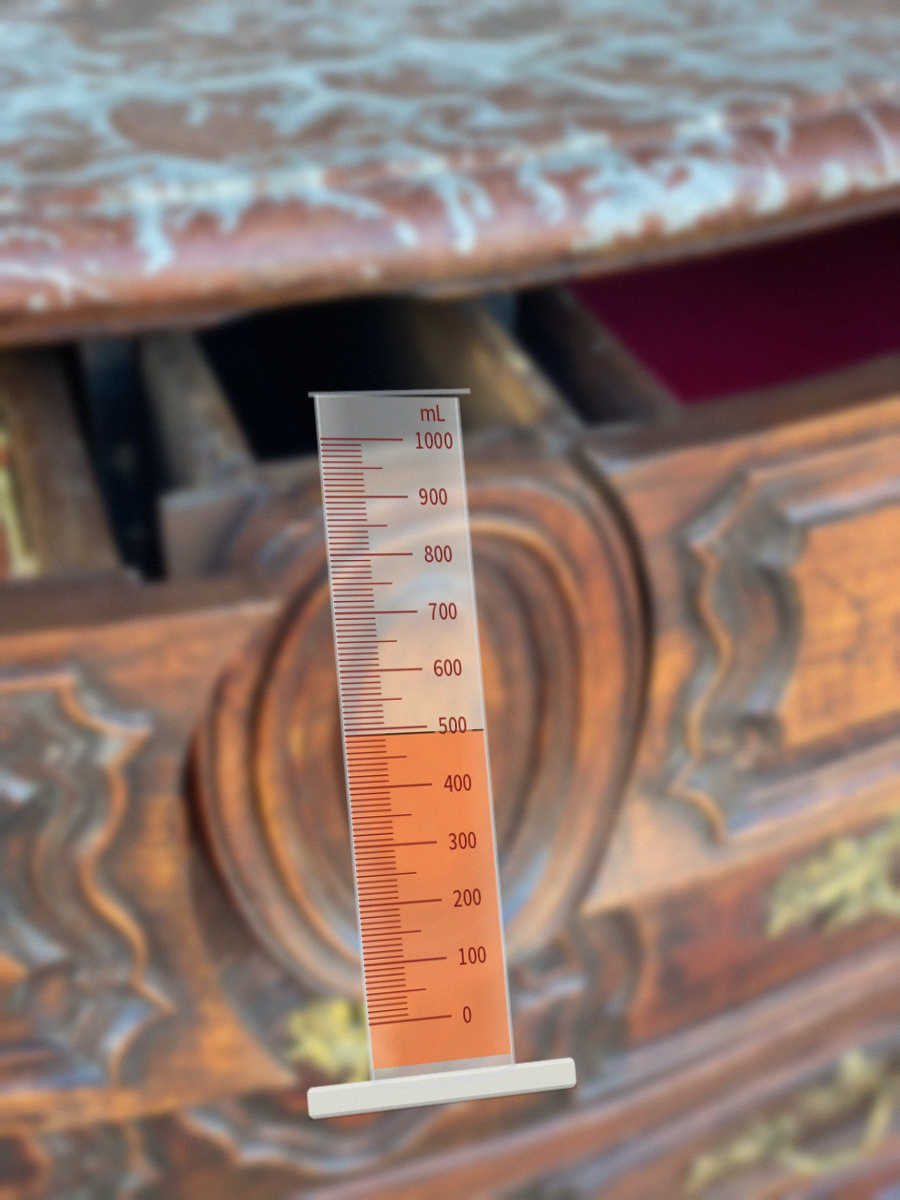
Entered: 490,mL
